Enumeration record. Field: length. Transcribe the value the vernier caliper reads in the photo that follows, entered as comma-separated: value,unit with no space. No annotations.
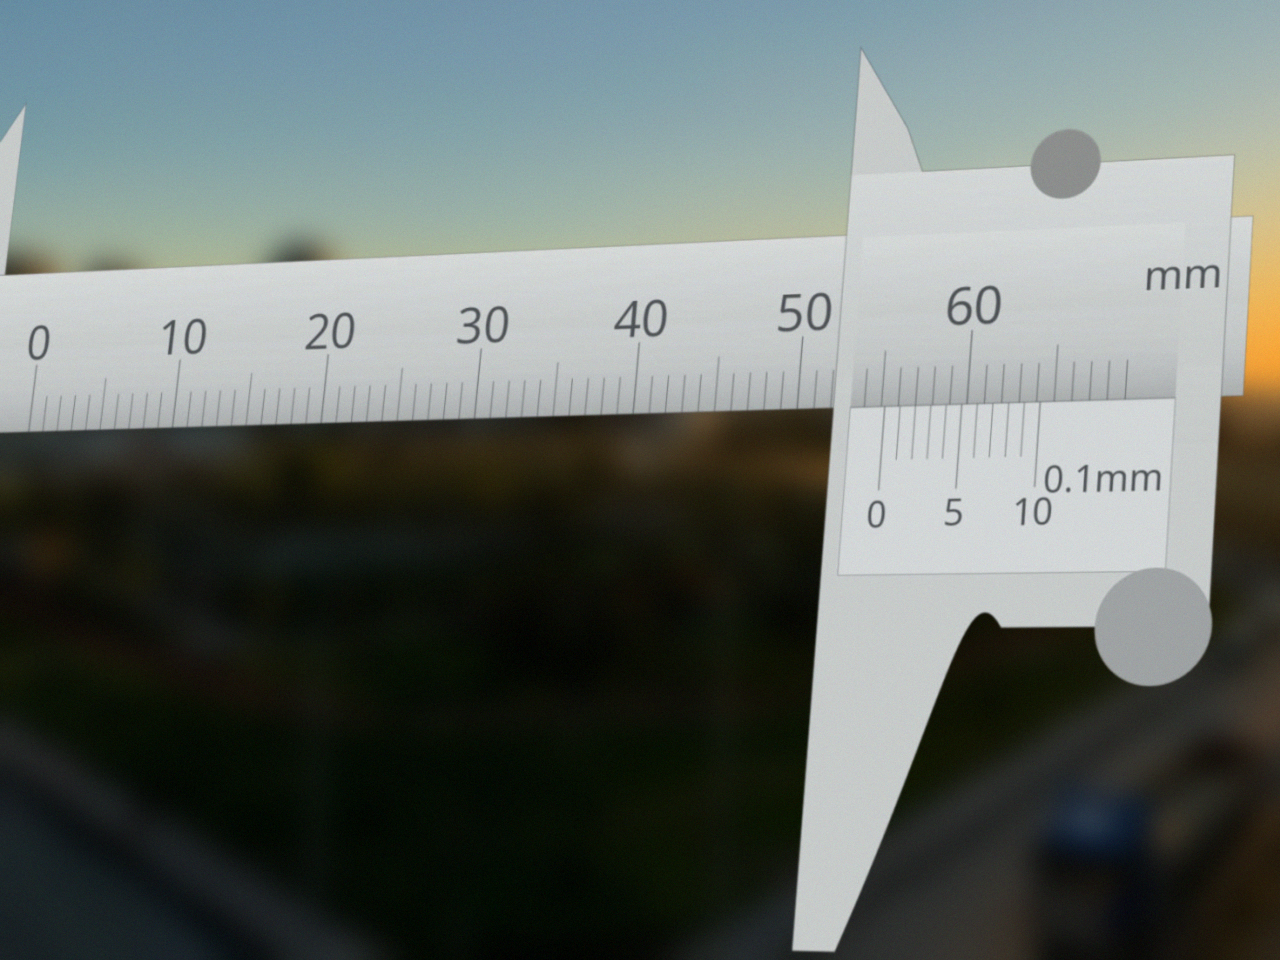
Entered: 55.2,mm
